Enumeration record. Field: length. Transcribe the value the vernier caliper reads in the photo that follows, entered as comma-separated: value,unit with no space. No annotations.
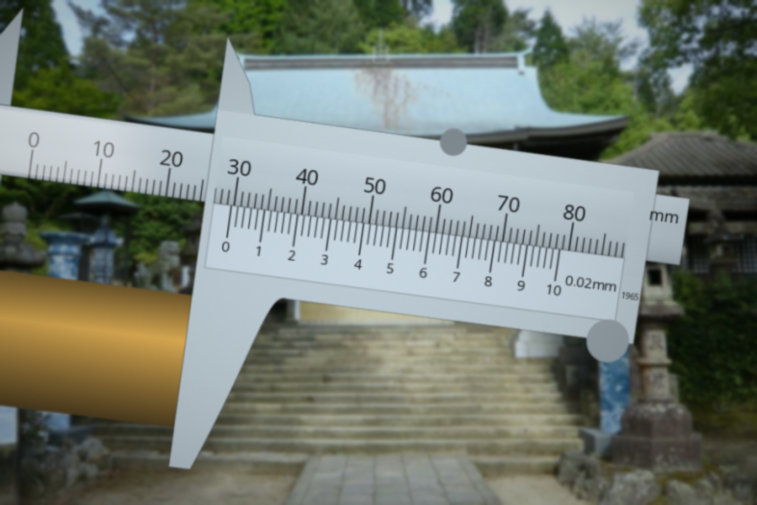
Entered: 29.6,mm
